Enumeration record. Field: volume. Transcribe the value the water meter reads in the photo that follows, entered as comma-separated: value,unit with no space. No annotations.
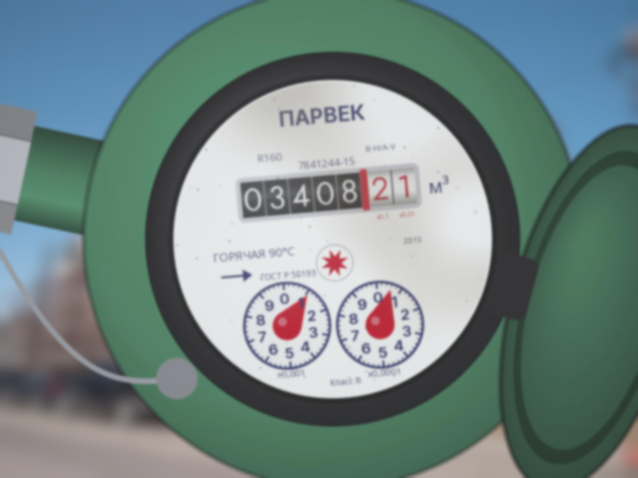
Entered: 3408.2110,m³
